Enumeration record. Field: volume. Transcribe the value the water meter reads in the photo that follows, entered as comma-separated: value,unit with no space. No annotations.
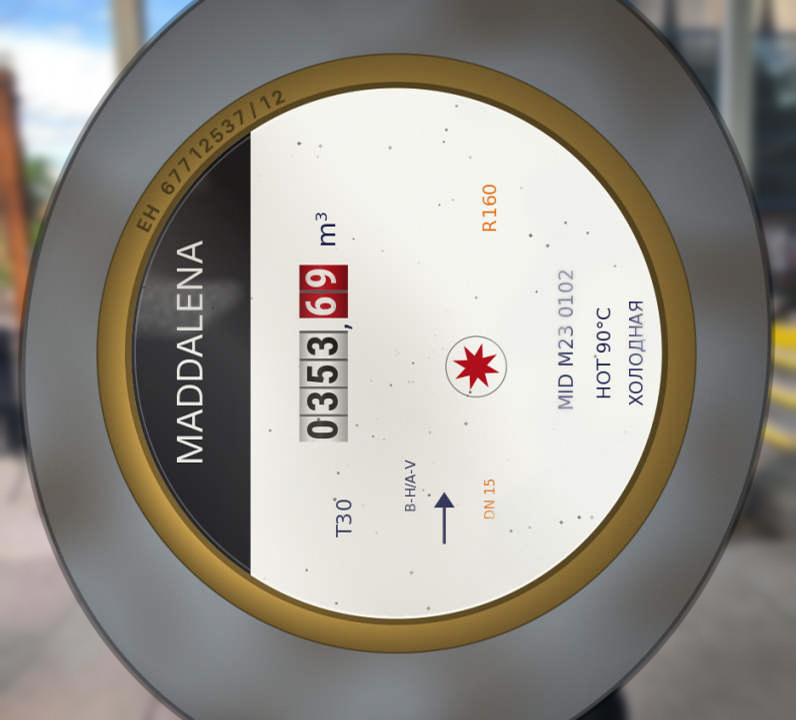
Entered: 353.69,m³
